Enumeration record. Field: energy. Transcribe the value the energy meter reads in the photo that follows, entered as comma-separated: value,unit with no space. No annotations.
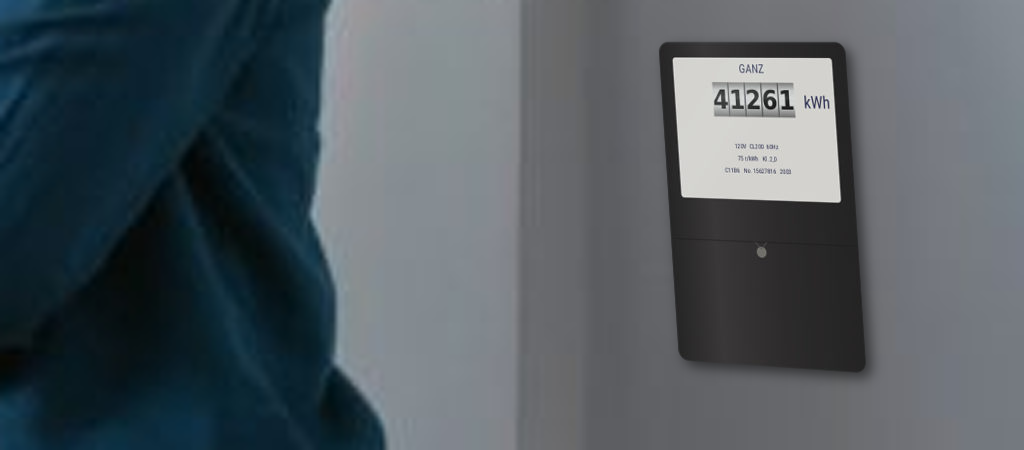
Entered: 41261,kWh
